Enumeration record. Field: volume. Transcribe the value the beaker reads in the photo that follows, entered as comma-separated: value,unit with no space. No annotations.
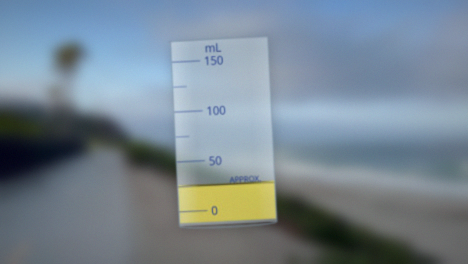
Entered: 25,mL
